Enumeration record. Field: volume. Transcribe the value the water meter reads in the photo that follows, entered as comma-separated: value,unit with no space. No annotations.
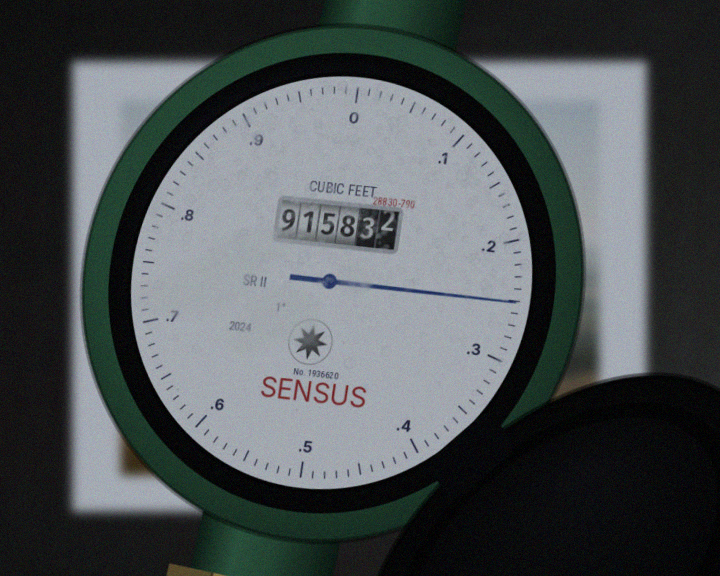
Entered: 915832.25,ft³
